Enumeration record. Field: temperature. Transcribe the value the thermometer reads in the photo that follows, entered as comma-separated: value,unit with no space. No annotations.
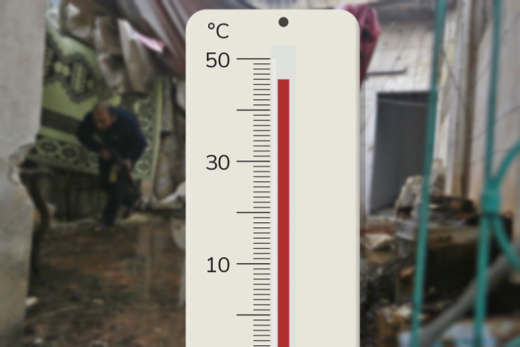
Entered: 46,°C
